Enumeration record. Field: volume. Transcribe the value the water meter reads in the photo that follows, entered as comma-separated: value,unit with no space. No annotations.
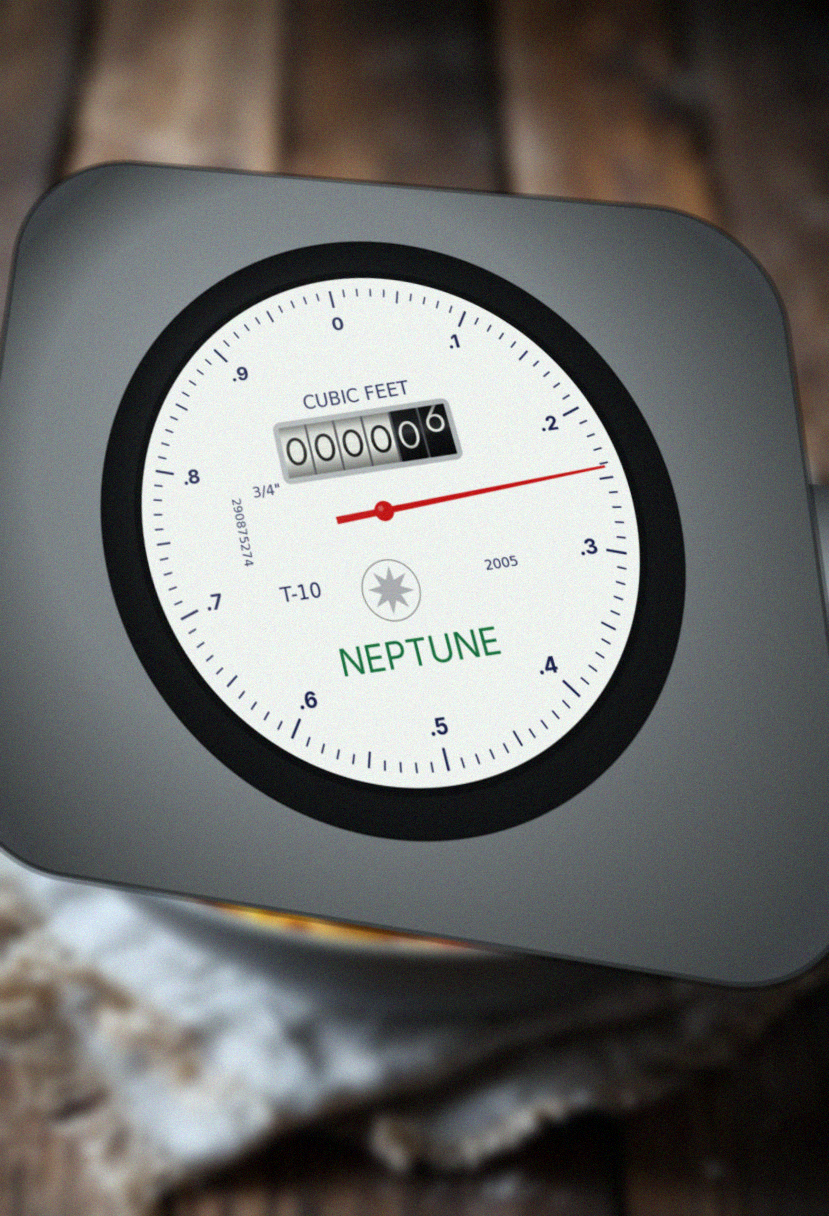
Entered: 6.24,ft³
